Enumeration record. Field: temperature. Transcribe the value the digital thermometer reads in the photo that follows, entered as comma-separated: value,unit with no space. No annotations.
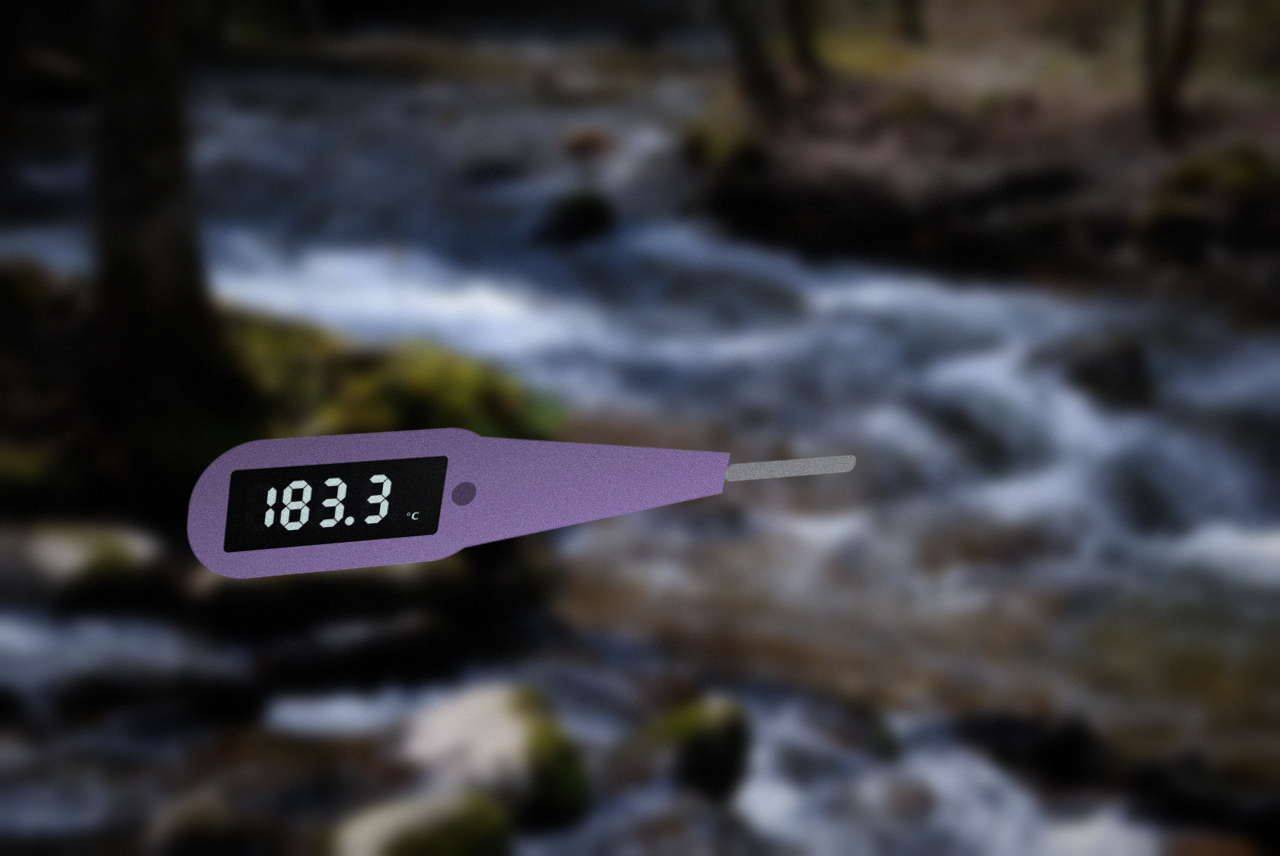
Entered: 183.3,°C
